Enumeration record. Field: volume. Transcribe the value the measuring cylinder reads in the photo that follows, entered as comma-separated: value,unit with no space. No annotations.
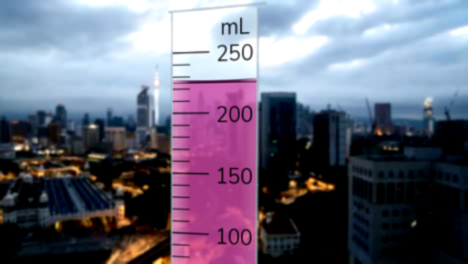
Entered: 225,mL
